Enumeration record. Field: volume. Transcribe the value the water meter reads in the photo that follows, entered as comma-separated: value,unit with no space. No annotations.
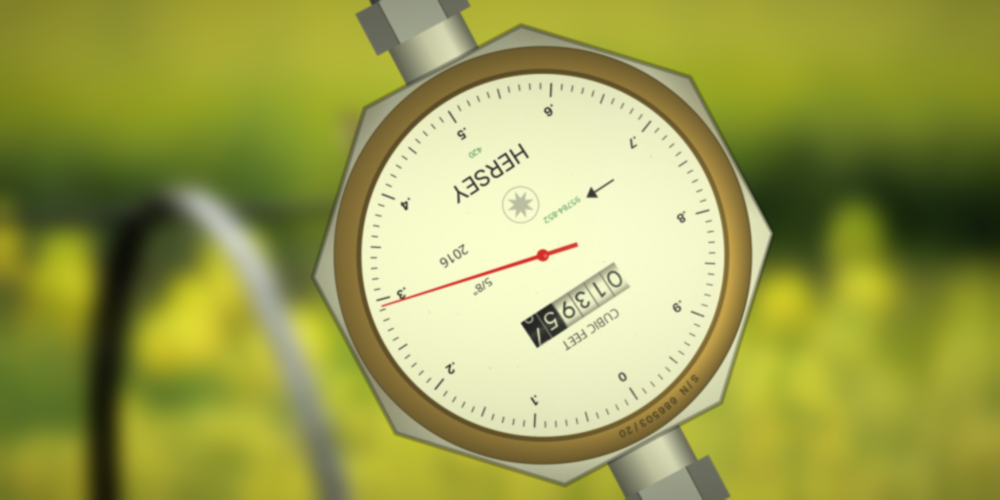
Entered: 13957.29,ft³
